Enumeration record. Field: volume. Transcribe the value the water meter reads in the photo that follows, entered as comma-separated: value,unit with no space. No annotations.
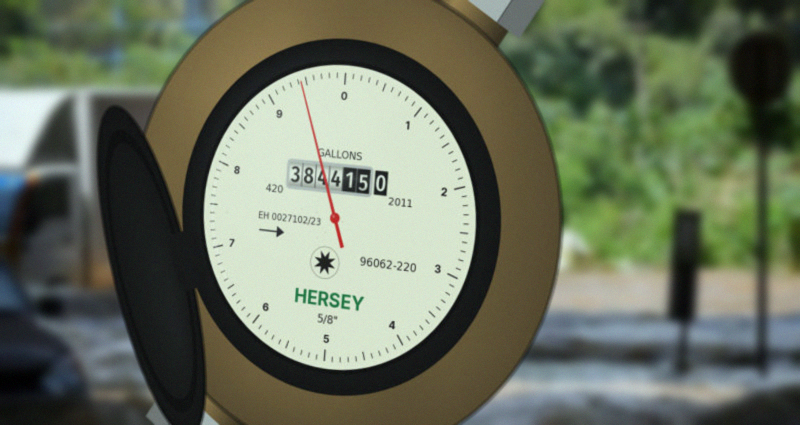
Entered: 3844149.4,gal
